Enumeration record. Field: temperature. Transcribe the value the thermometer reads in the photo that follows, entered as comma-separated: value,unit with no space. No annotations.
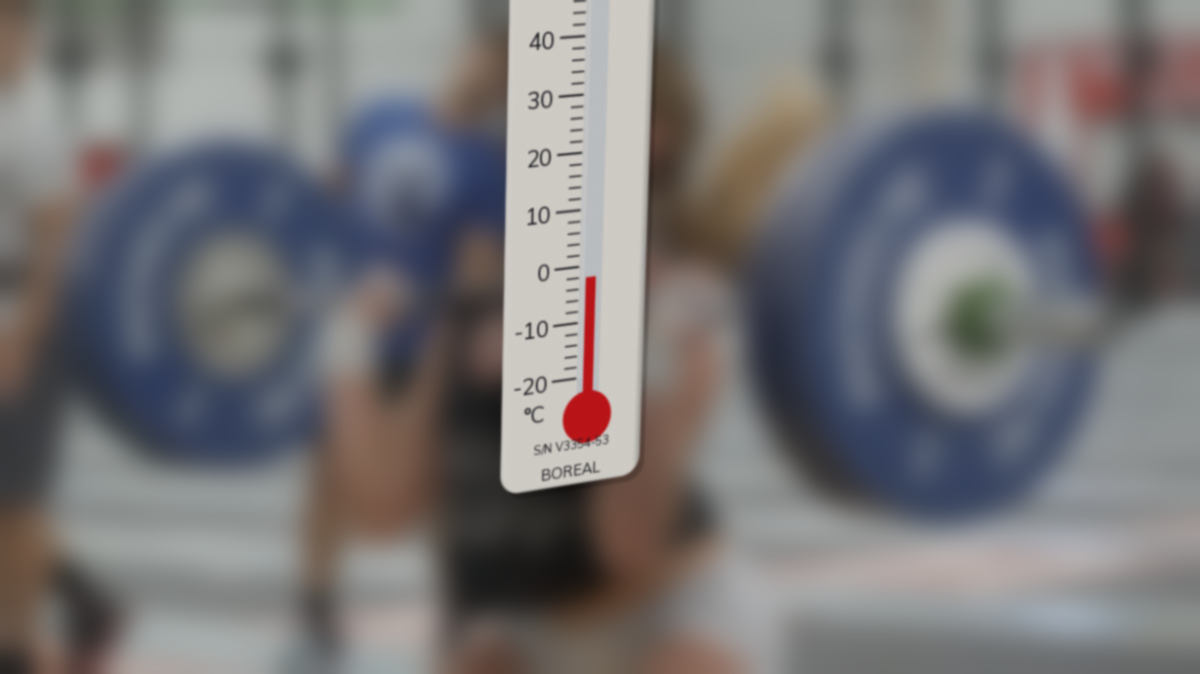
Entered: -2,°C
